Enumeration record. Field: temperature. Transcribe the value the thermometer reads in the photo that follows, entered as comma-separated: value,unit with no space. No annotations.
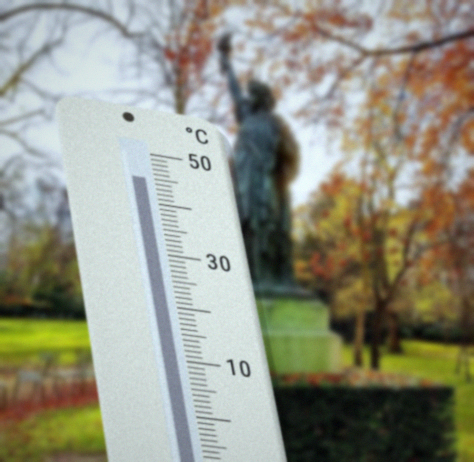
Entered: 45,°C
